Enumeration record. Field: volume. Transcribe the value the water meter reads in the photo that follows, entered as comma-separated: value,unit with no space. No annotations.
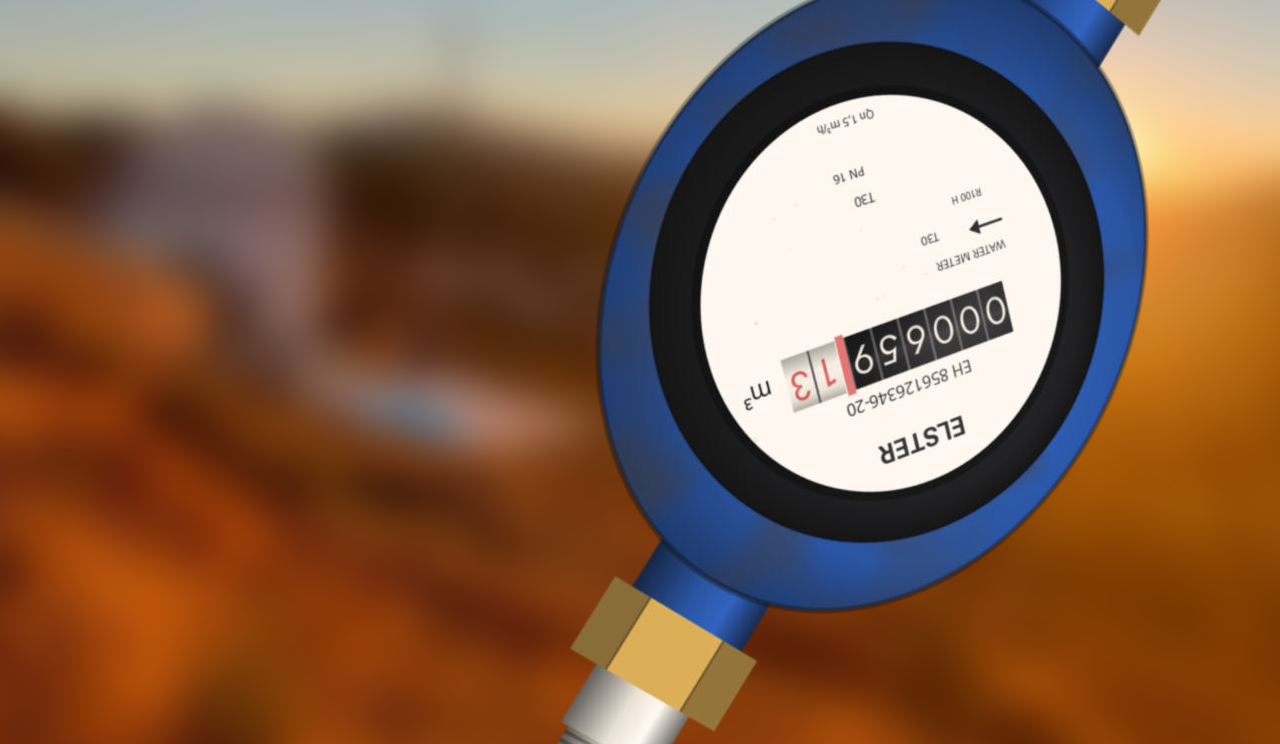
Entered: 659.13,m³
